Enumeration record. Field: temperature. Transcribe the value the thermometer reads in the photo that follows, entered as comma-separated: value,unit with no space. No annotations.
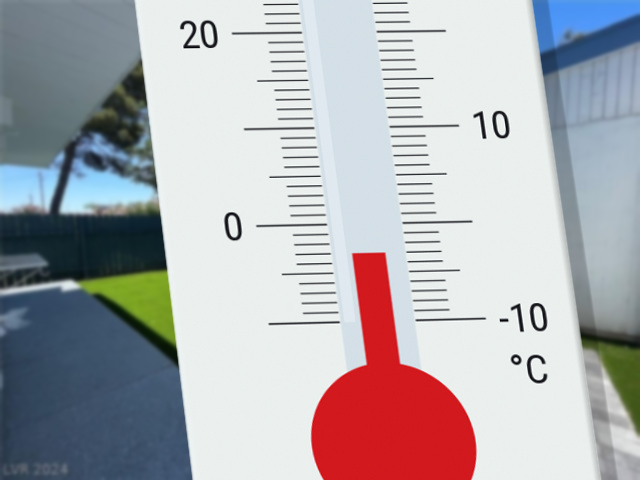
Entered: -3,°C
